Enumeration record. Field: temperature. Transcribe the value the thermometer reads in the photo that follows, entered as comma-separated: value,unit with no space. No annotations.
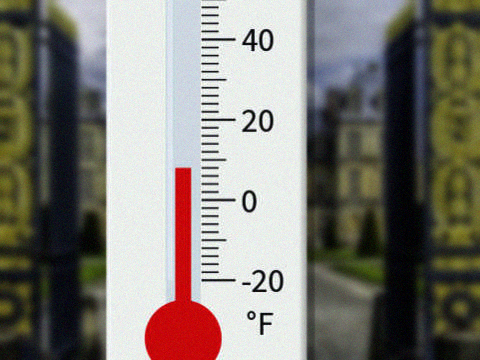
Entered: 8,°F
